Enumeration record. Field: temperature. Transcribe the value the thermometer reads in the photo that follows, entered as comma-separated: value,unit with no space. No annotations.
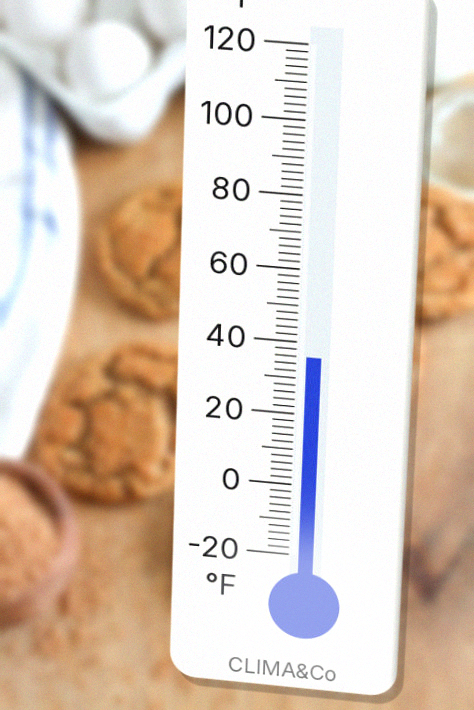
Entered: 36,°F
